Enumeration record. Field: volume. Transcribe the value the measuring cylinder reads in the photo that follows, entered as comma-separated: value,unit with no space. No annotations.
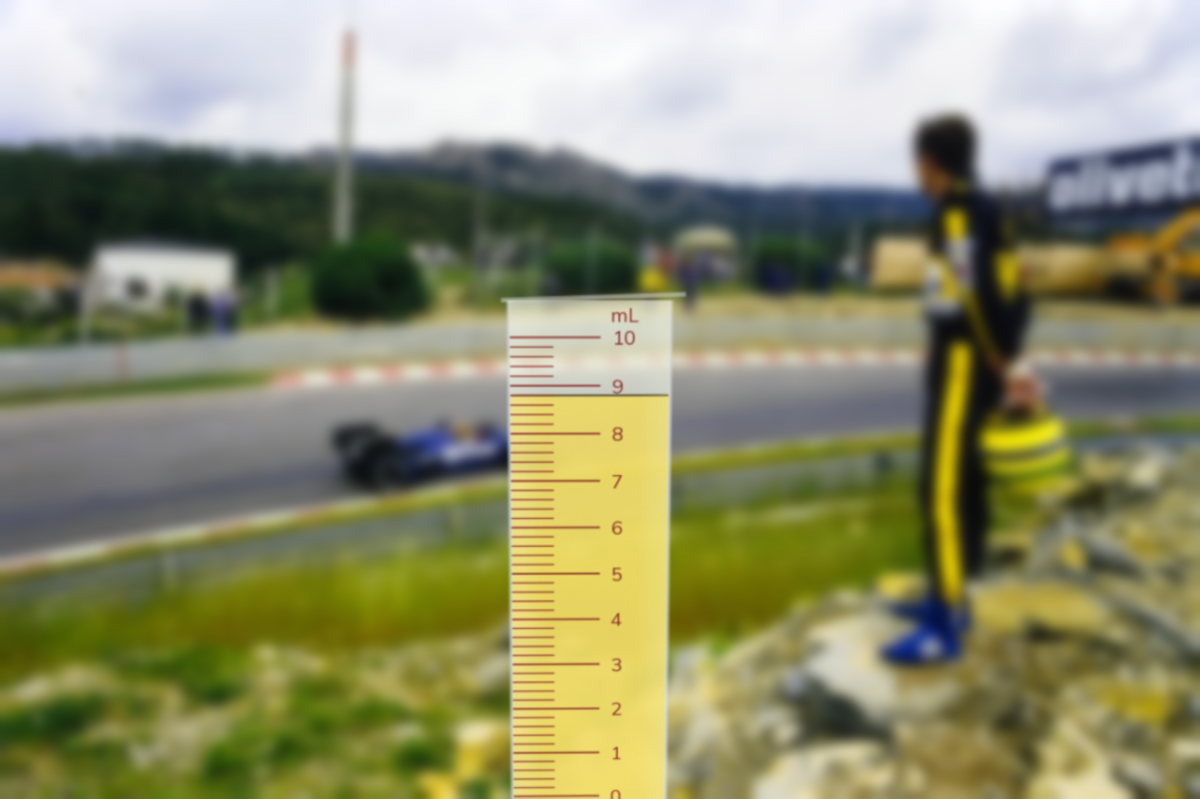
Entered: 8.8,mL
